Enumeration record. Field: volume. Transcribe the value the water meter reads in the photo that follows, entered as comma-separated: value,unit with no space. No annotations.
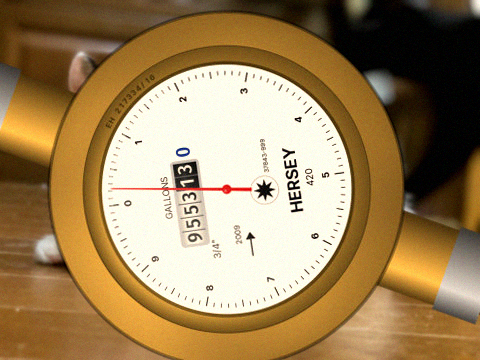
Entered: 9553130.2,gal
